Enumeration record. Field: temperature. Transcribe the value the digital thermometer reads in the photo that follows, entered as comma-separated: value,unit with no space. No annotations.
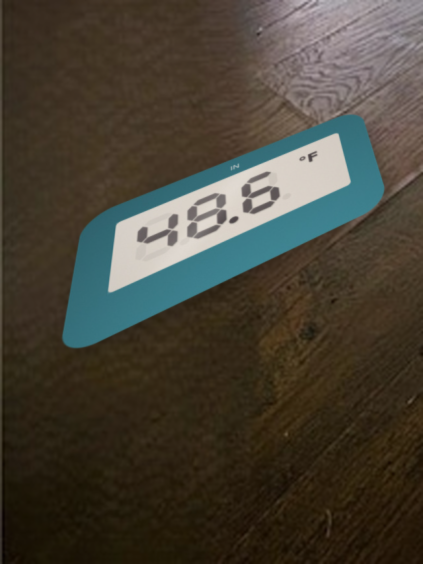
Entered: 48.6,°F
